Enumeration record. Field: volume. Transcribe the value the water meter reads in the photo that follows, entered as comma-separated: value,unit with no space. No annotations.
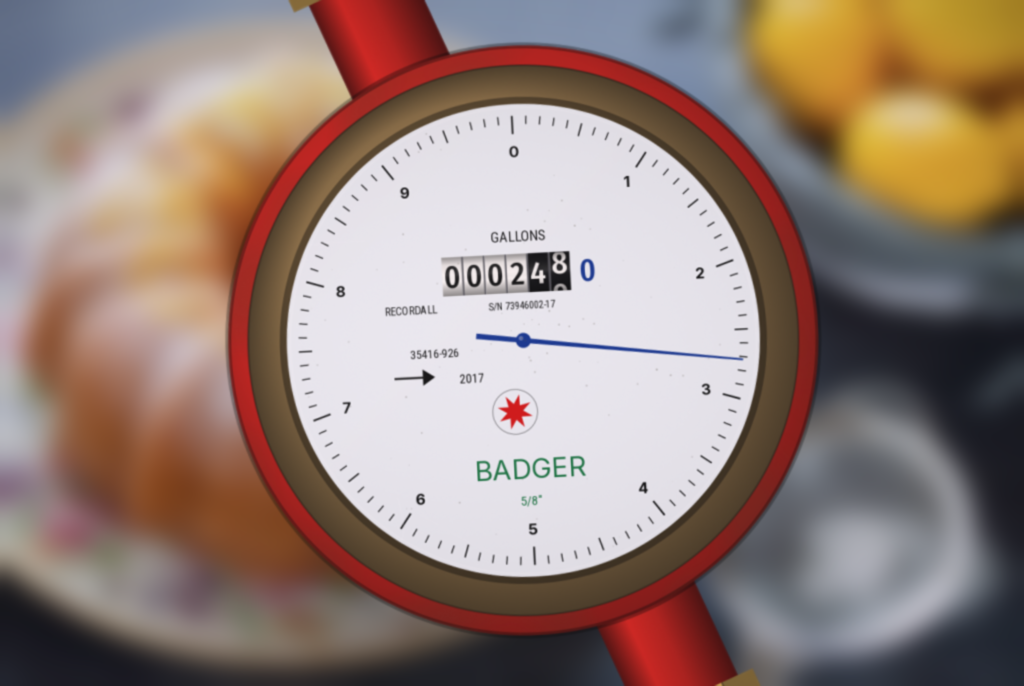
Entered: 2482.7,gal
